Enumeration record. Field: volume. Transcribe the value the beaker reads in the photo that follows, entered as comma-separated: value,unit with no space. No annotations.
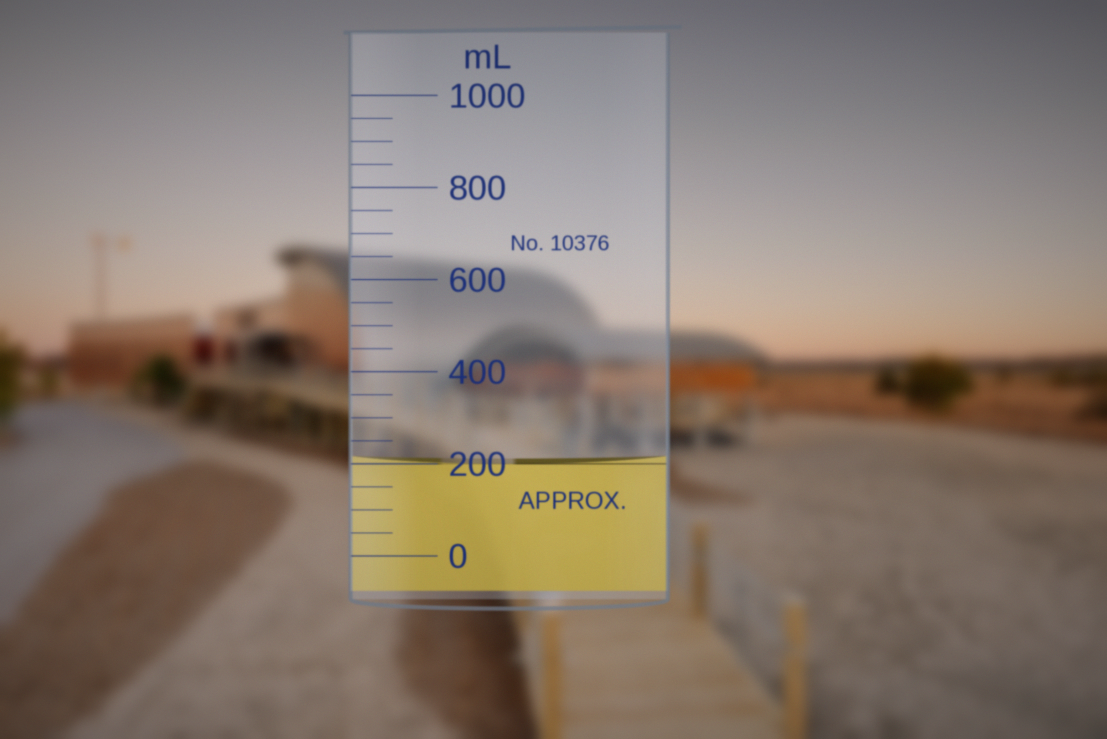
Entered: 200,mL
